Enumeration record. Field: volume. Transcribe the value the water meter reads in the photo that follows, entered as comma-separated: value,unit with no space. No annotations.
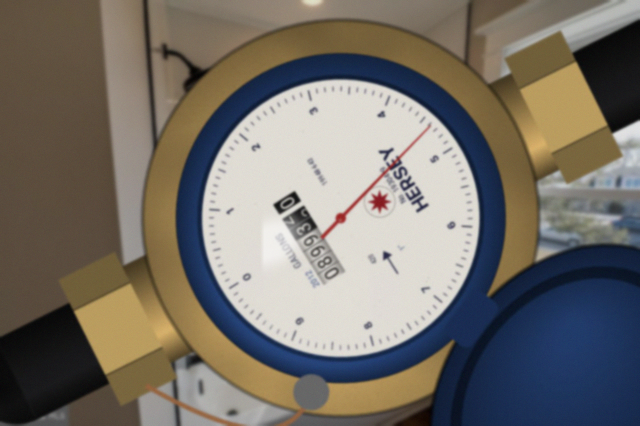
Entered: 899324.6,gal
